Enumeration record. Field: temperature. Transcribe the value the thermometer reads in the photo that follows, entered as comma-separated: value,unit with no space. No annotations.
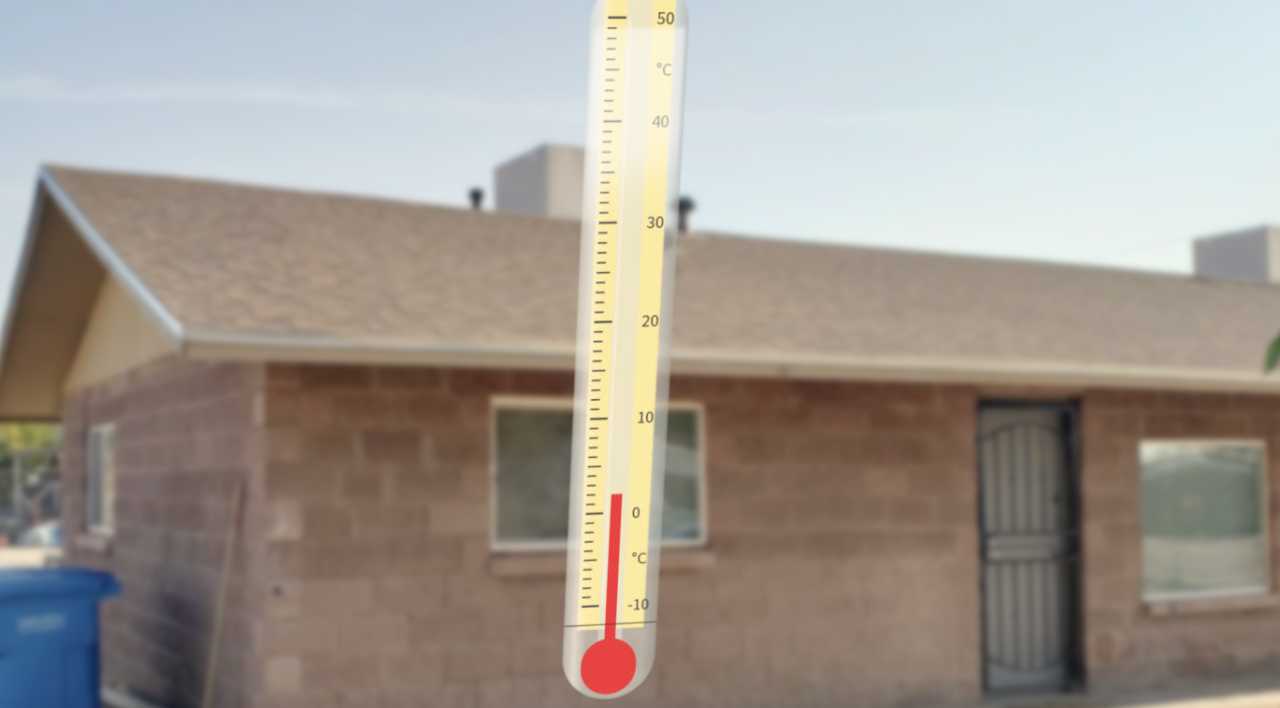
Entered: 2,°C
